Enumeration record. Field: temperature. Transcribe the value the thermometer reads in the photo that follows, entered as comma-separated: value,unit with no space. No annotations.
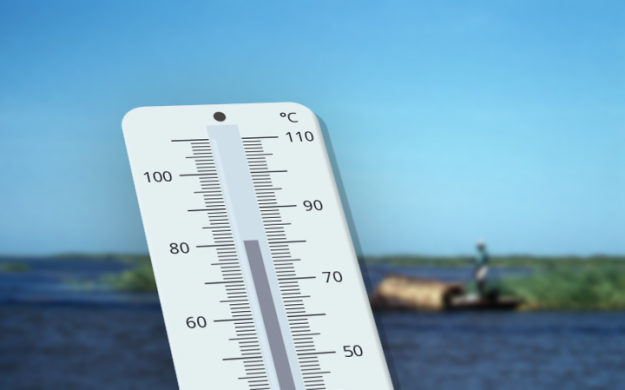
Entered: 81,°C
